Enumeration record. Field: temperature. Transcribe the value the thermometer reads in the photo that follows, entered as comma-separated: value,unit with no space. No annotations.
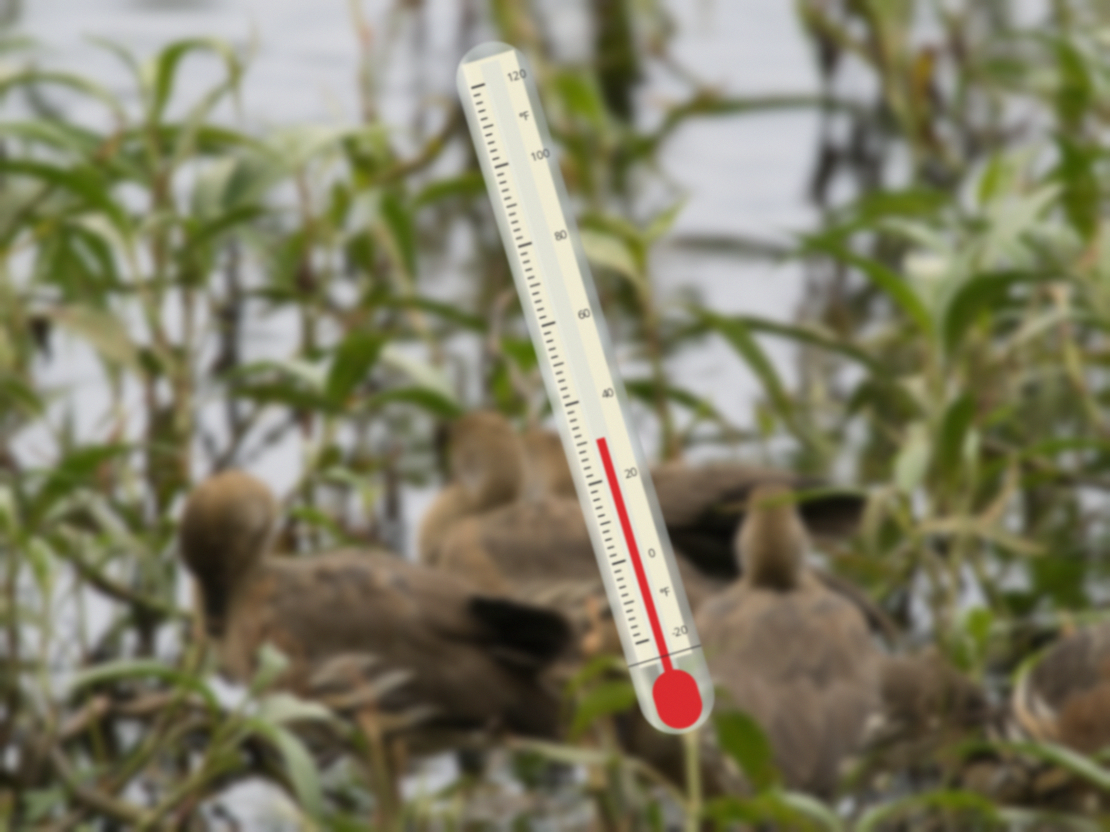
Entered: 30,°F
